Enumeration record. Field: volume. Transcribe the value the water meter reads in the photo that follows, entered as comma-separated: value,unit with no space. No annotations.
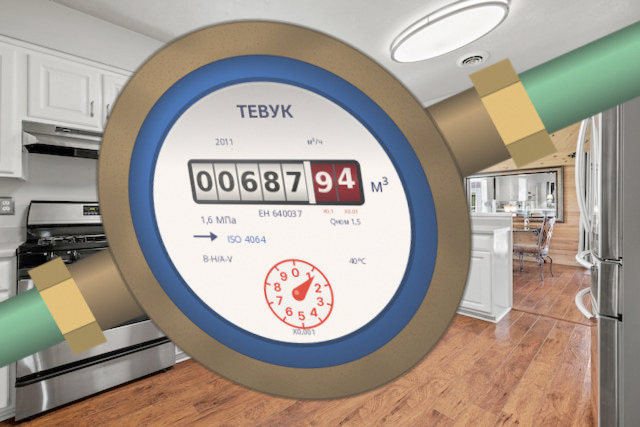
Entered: 687.941,m³
